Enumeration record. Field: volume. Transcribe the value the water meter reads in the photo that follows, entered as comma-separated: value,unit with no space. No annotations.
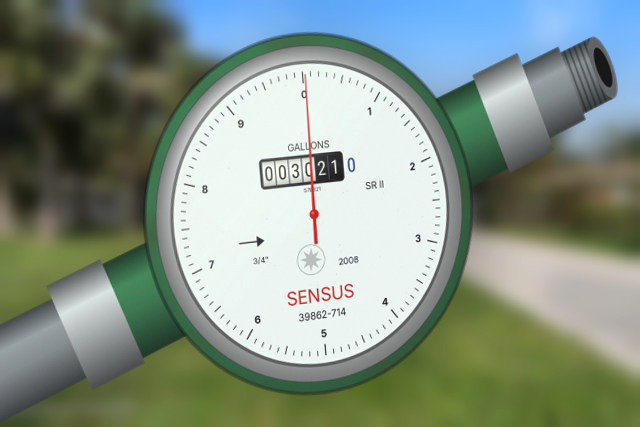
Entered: 30210.0,gal
